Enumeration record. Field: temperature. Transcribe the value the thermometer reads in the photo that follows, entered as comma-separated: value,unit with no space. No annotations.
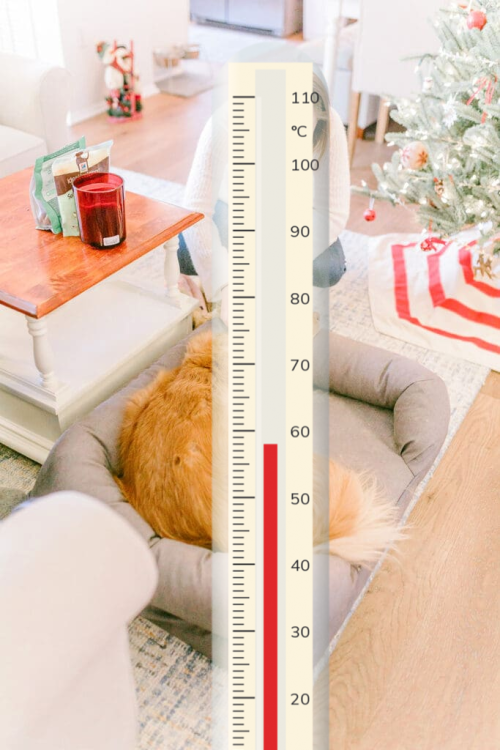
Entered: 58,°C
